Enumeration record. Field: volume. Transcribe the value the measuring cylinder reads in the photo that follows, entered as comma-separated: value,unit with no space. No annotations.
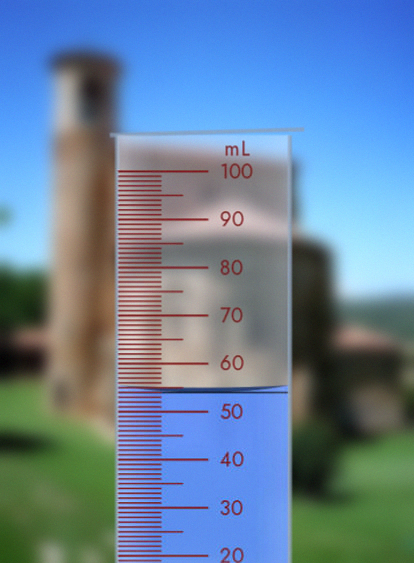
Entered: 54,mL
